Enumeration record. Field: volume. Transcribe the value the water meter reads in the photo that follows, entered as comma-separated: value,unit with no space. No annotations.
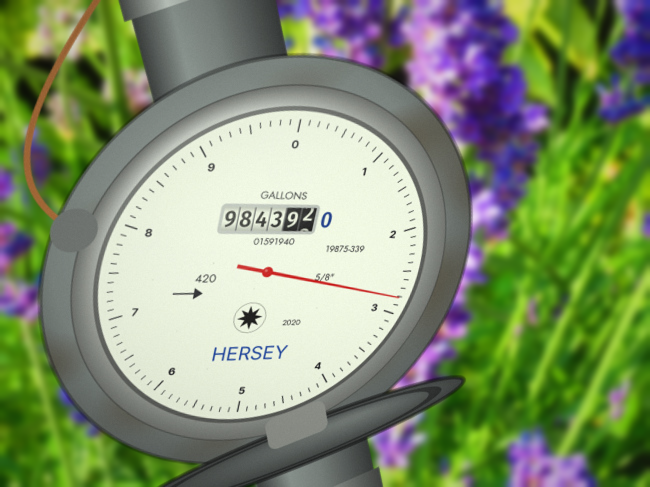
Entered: 9843922.8,gal
